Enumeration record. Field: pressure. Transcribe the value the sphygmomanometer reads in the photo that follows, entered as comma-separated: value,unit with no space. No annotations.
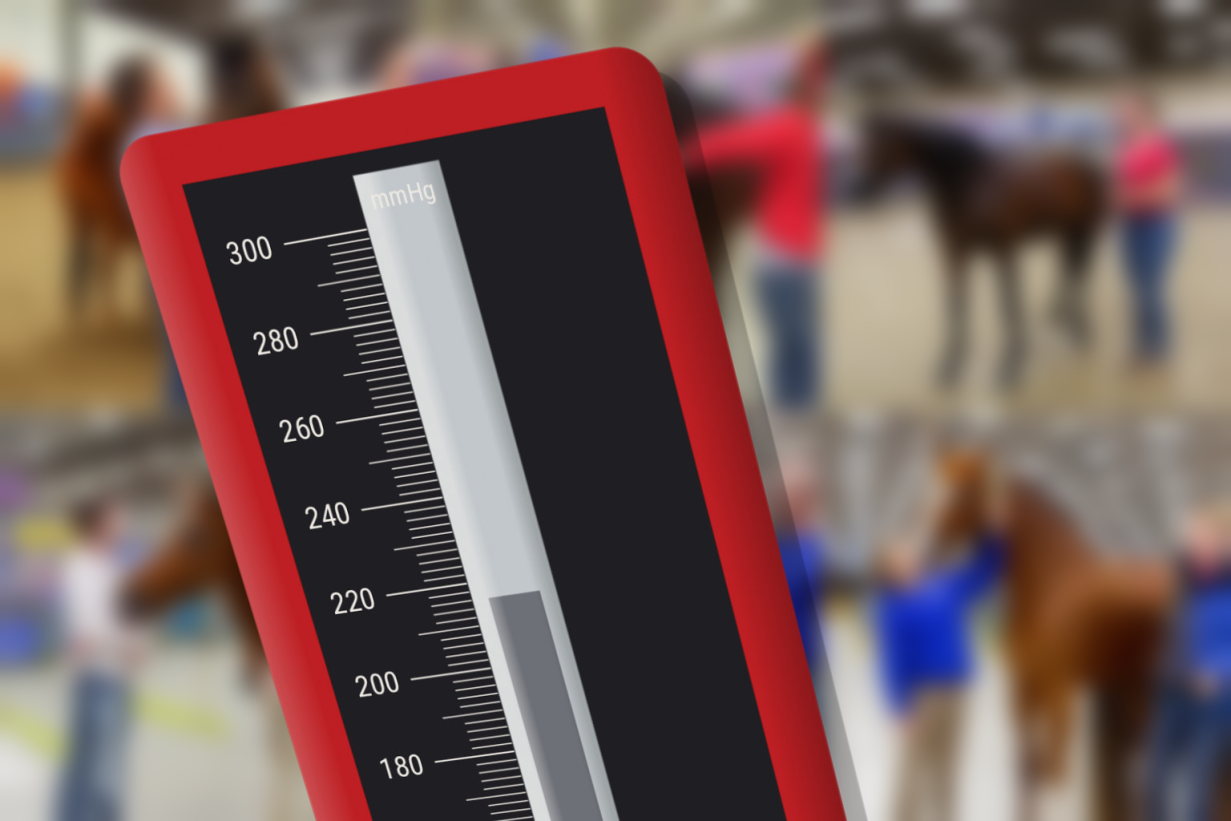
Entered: 216,mmHg
